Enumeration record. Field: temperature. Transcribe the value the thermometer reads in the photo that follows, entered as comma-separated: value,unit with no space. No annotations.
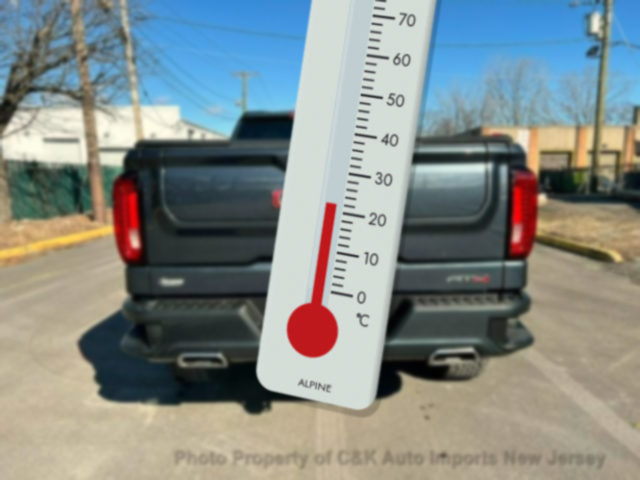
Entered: 22,°C
